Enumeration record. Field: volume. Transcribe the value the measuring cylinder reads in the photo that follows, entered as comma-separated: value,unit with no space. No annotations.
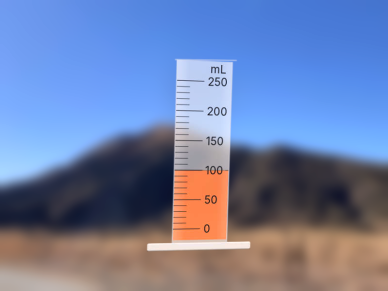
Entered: 100,mL
